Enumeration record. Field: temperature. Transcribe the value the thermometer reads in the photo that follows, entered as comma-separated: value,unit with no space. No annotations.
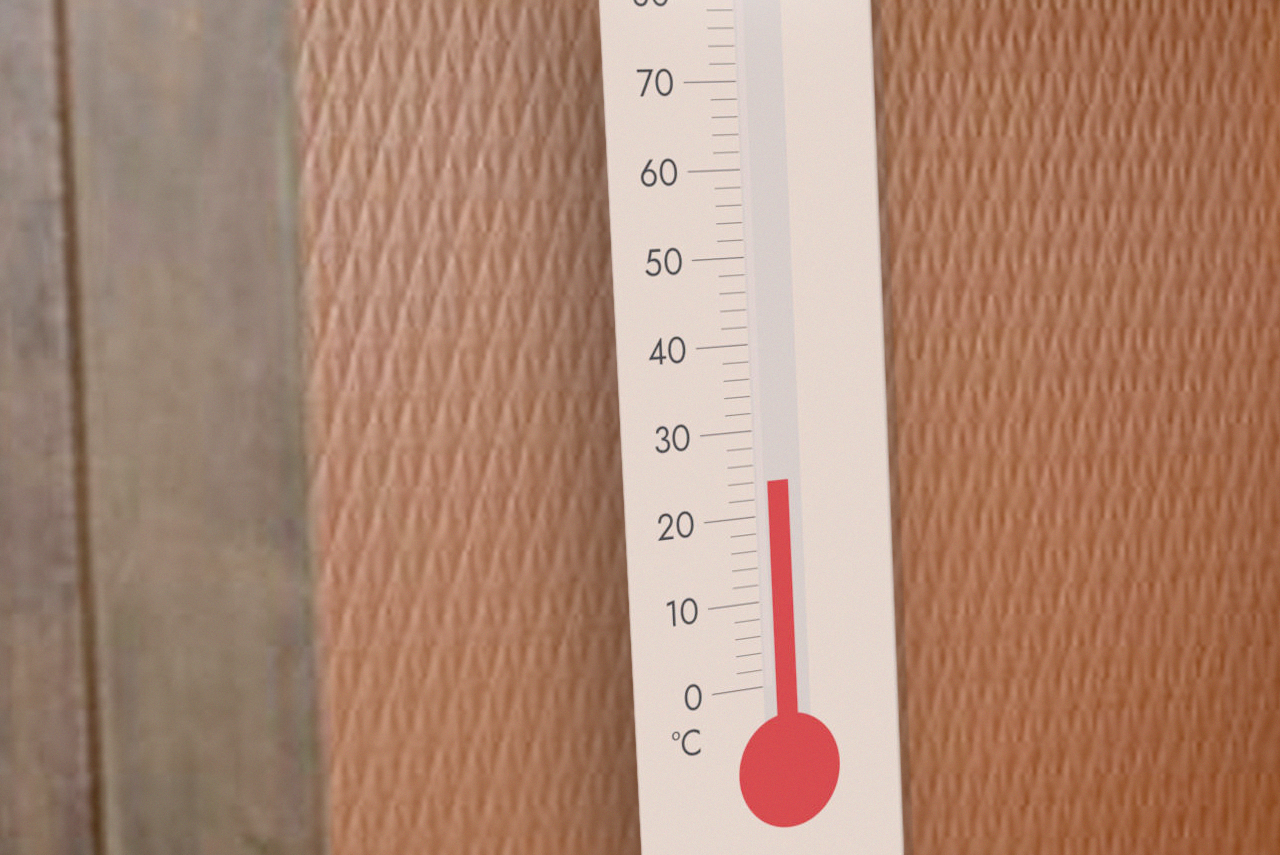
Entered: 24,°C
